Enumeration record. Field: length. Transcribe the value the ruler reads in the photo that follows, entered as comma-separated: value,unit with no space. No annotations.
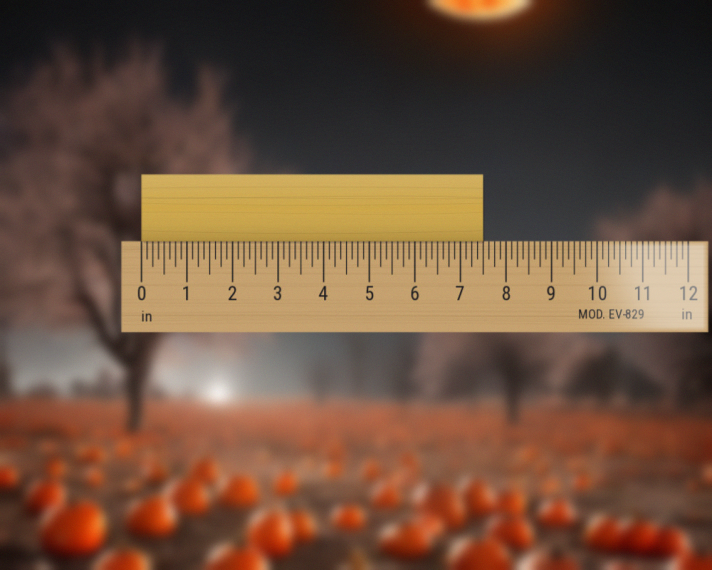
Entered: 7.5,in
